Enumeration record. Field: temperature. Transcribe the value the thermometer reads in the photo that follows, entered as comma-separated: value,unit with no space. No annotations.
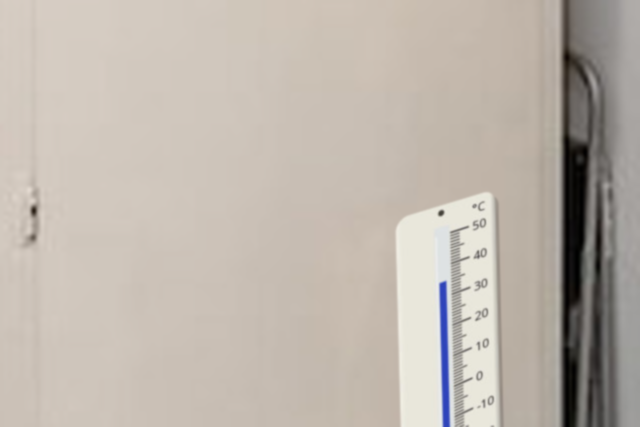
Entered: 35,°C
